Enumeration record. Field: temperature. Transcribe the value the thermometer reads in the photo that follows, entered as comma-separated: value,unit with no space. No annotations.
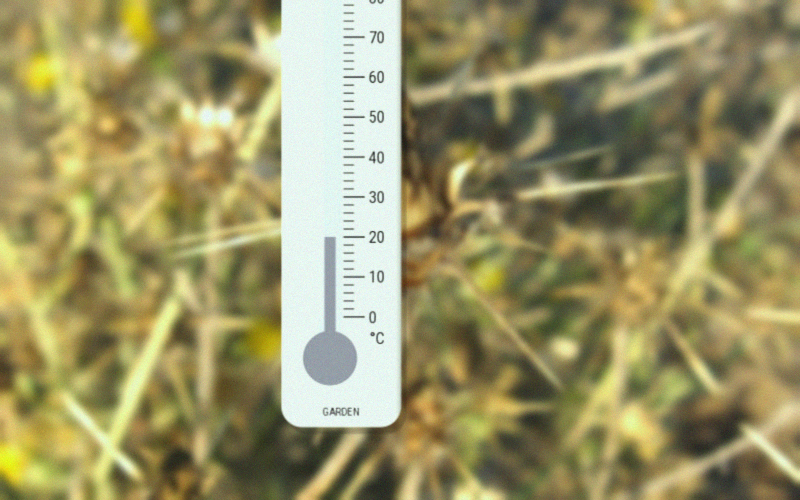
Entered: 20,°C
